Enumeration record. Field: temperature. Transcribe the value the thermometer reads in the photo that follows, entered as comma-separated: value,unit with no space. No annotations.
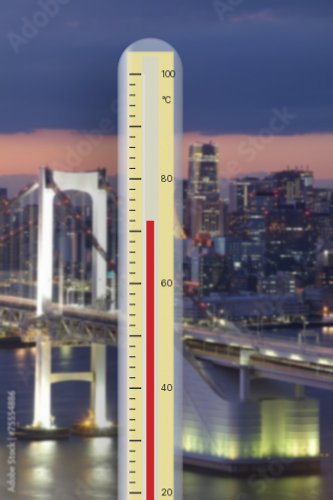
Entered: 72,°C
